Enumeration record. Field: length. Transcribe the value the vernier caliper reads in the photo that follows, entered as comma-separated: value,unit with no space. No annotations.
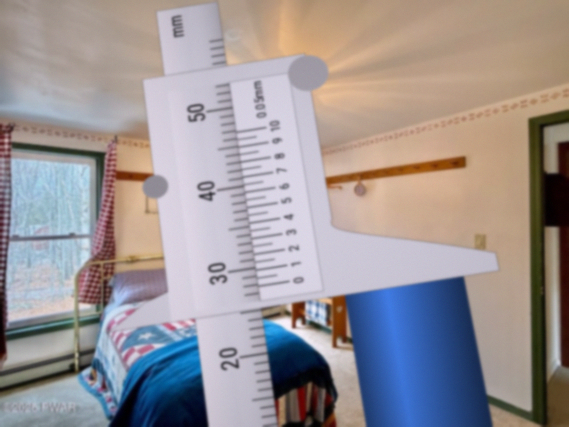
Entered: 27.8,mm
